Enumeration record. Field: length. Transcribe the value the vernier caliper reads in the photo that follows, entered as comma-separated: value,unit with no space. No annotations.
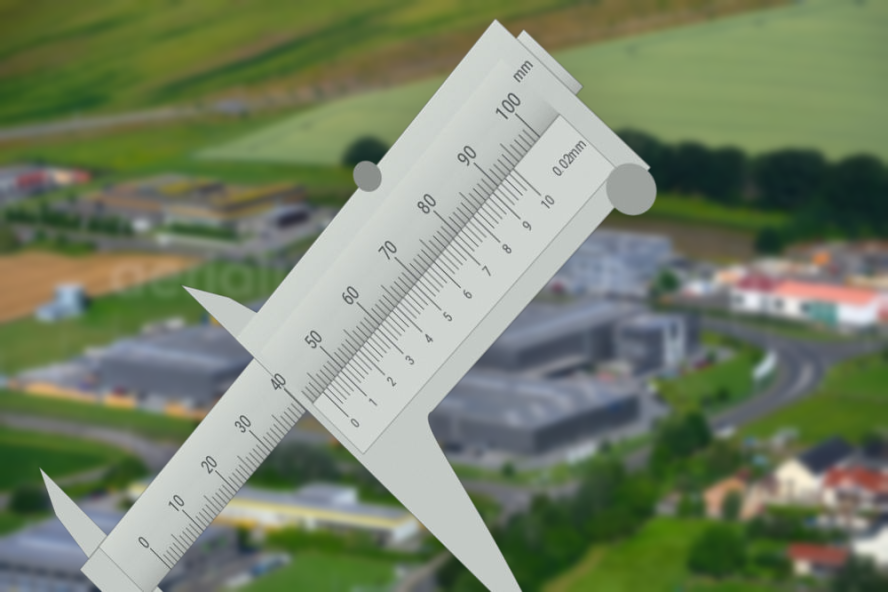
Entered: 44.6,mm
